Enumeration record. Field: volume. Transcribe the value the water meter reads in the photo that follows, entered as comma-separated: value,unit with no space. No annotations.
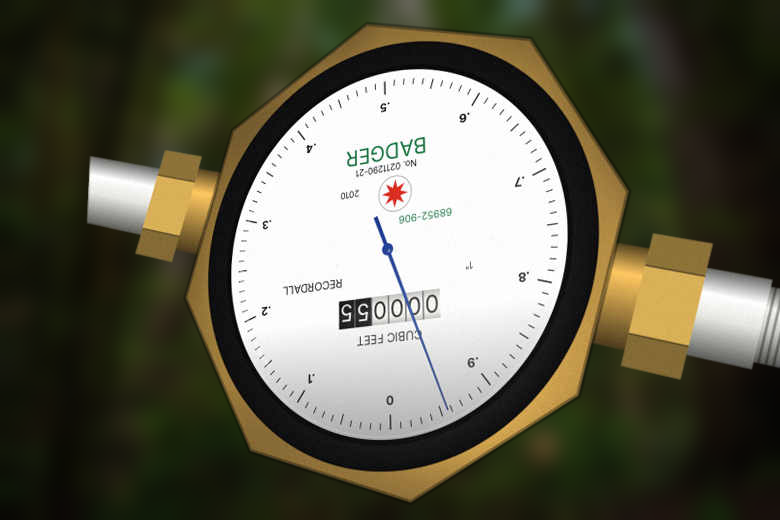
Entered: 54.94,ft³
